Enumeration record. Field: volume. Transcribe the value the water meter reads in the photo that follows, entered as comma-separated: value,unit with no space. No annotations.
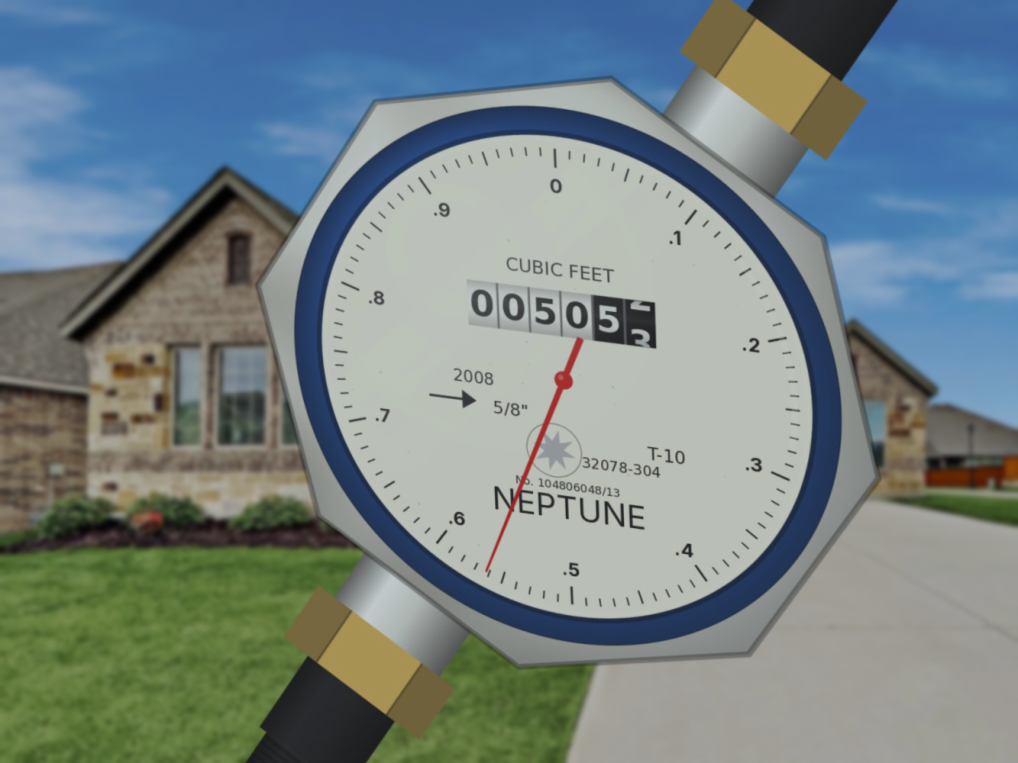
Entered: 5052.56,ft³
